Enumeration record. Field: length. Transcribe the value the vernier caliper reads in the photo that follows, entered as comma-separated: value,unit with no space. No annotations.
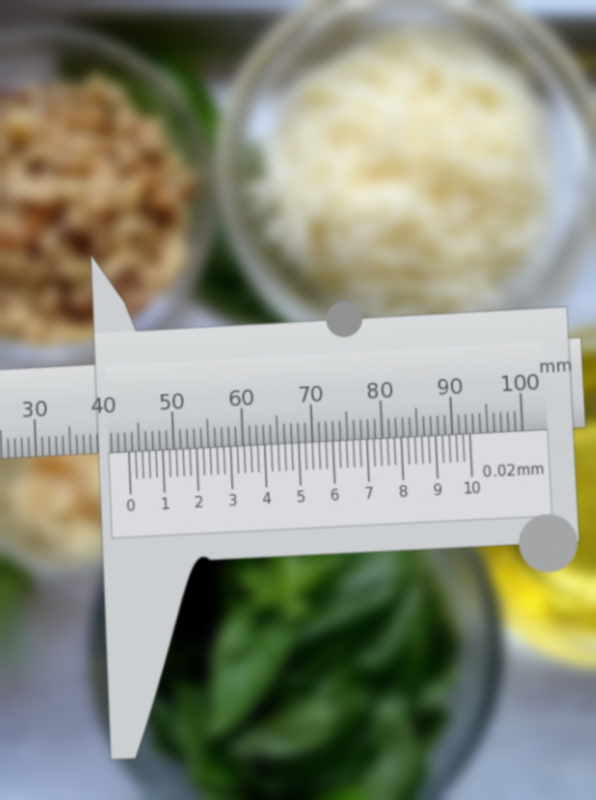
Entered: 43.5,mm
